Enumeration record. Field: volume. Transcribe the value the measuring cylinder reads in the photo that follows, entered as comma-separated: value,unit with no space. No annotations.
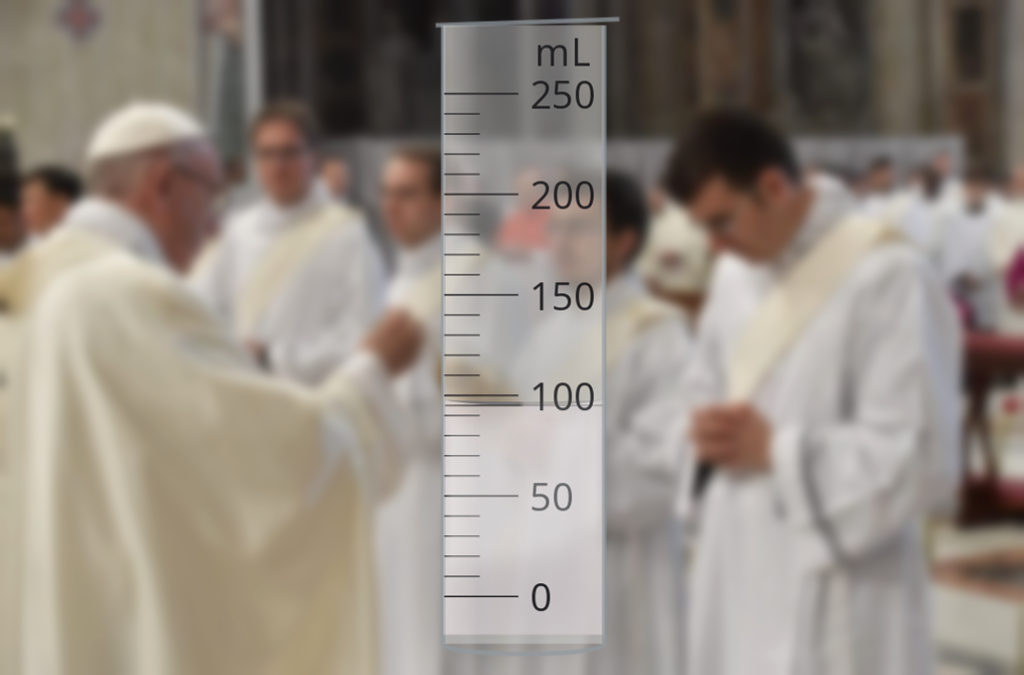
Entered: 95,mL
